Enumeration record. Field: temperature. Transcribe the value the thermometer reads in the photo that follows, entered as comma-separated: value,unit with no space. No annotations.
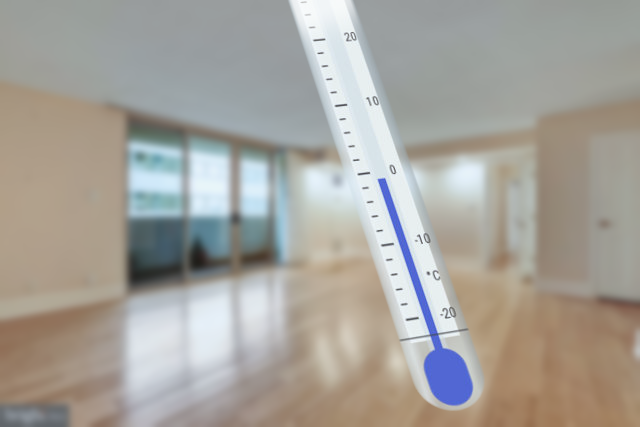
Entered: -1,°C
